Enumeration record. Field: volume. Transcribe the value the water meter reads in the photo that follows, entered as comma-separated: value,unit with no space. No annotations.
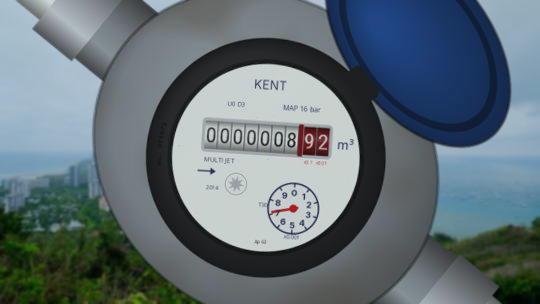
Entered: 8.927,m³
